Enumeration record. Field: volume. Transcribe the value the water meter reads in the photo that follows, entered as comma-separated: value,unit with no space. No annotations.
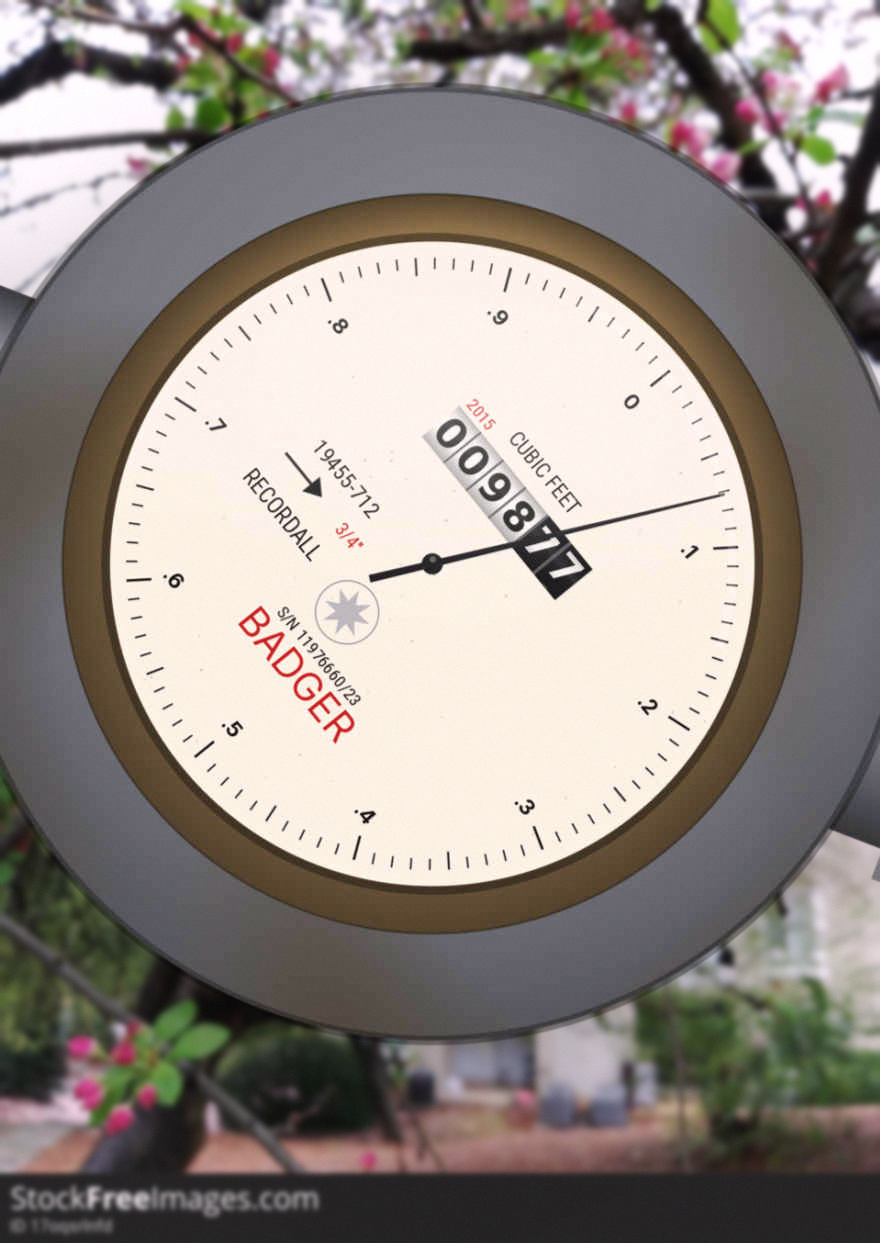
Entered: 9877.07,ft³
